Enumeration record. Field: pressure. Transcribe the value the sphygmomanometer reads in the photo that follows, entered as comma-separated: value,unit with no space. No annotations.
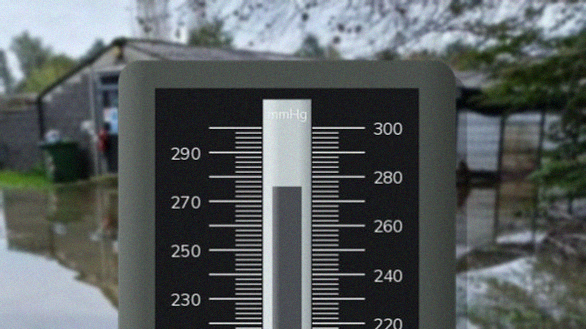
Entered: 276,mmHg
